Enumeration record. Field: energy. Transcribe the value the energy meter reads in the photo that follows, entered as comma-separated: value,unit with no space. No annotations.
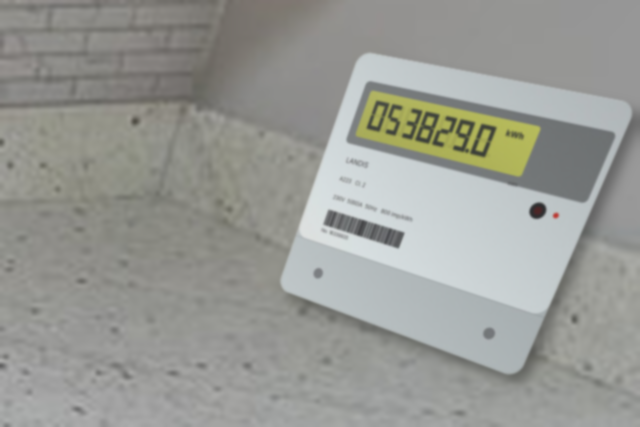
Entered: 53829.0,kWh
